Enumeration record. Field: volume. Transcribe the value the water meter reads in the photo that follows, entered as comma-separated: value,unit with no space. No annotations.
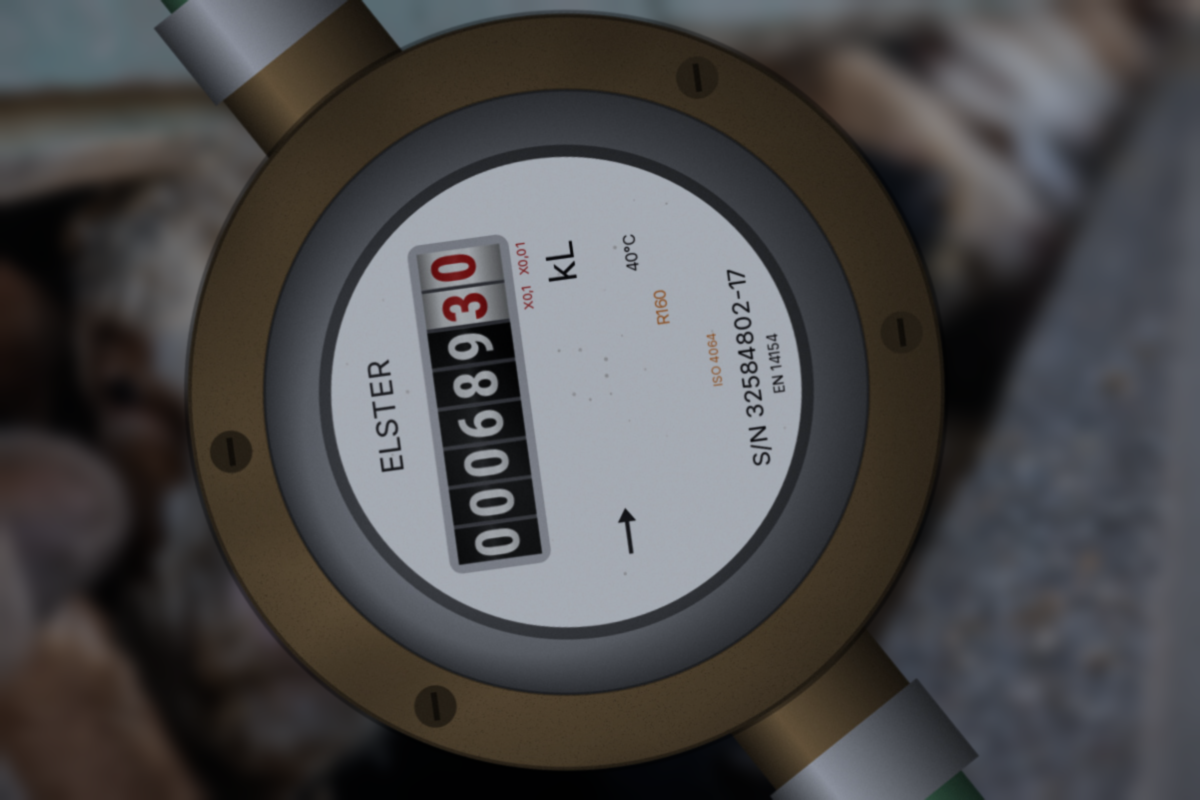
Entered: 689.30,kL
